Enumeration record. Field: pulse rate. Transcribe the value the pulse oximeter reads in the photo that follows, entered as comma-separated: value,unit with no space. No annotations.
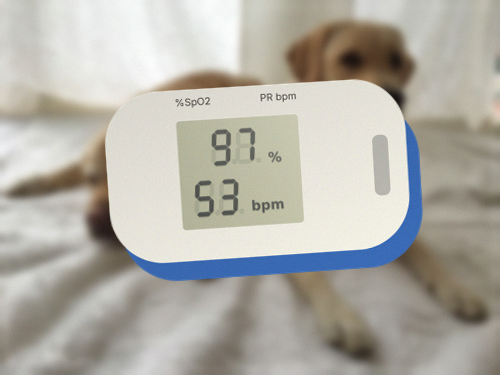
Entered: 53,bpm
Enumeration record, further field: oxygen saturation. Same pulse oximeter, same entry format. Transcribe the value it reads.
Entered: 97,%
